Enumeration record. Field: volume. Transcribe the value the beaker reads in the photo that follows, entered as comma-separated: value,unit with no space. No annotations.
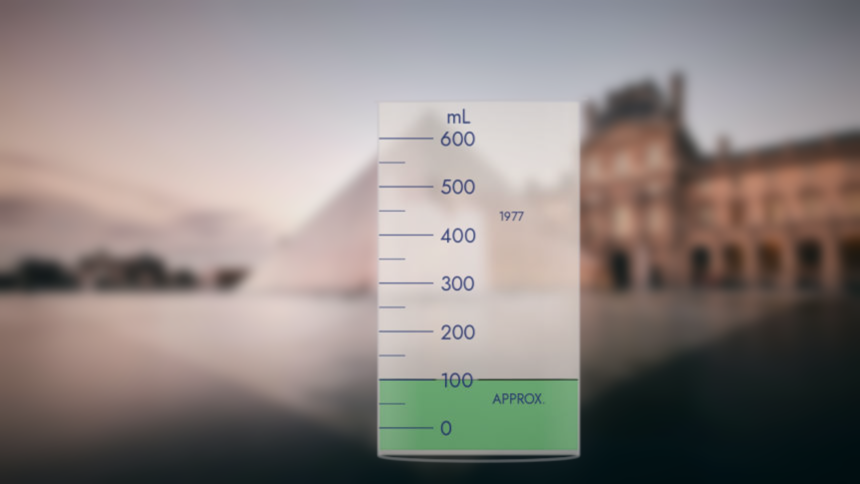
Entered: 100,mL
